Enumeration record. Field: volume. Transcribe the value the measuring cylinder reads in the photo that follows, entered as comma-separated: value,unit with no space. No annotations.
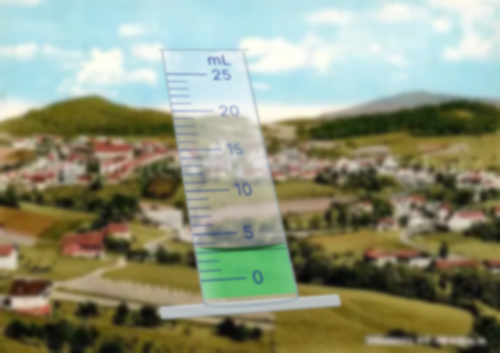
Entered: 3,mL
